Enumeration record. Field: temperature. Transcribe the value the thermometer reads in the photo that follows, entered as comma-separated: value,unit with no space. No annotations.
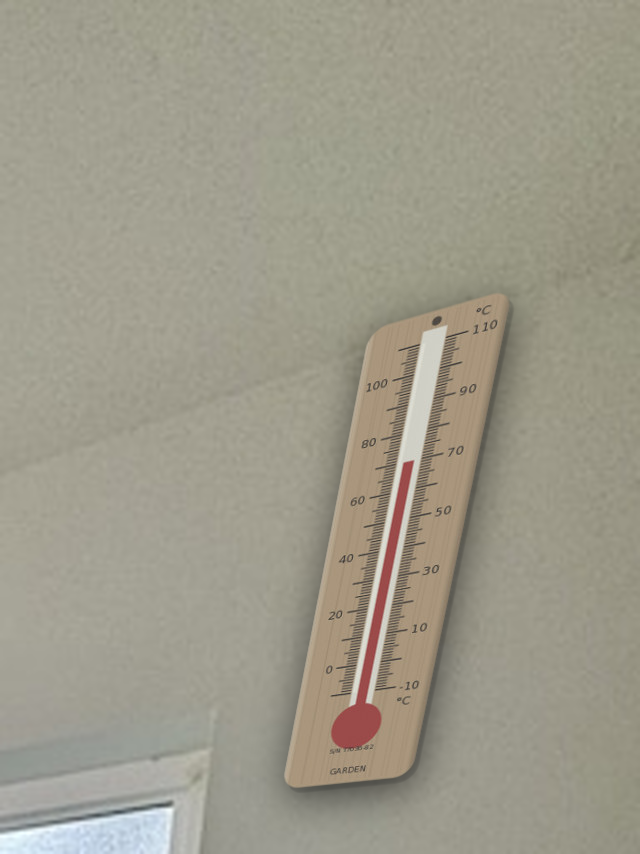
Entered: 70,°C
